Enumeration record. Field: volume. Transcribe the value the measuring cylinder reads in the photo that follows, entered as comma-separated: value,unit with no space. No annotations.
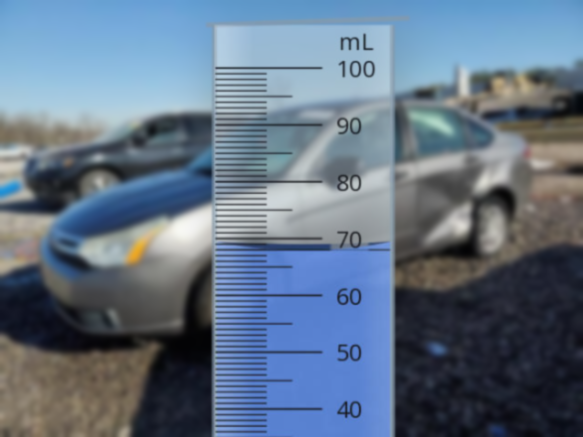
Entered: 68,mL
